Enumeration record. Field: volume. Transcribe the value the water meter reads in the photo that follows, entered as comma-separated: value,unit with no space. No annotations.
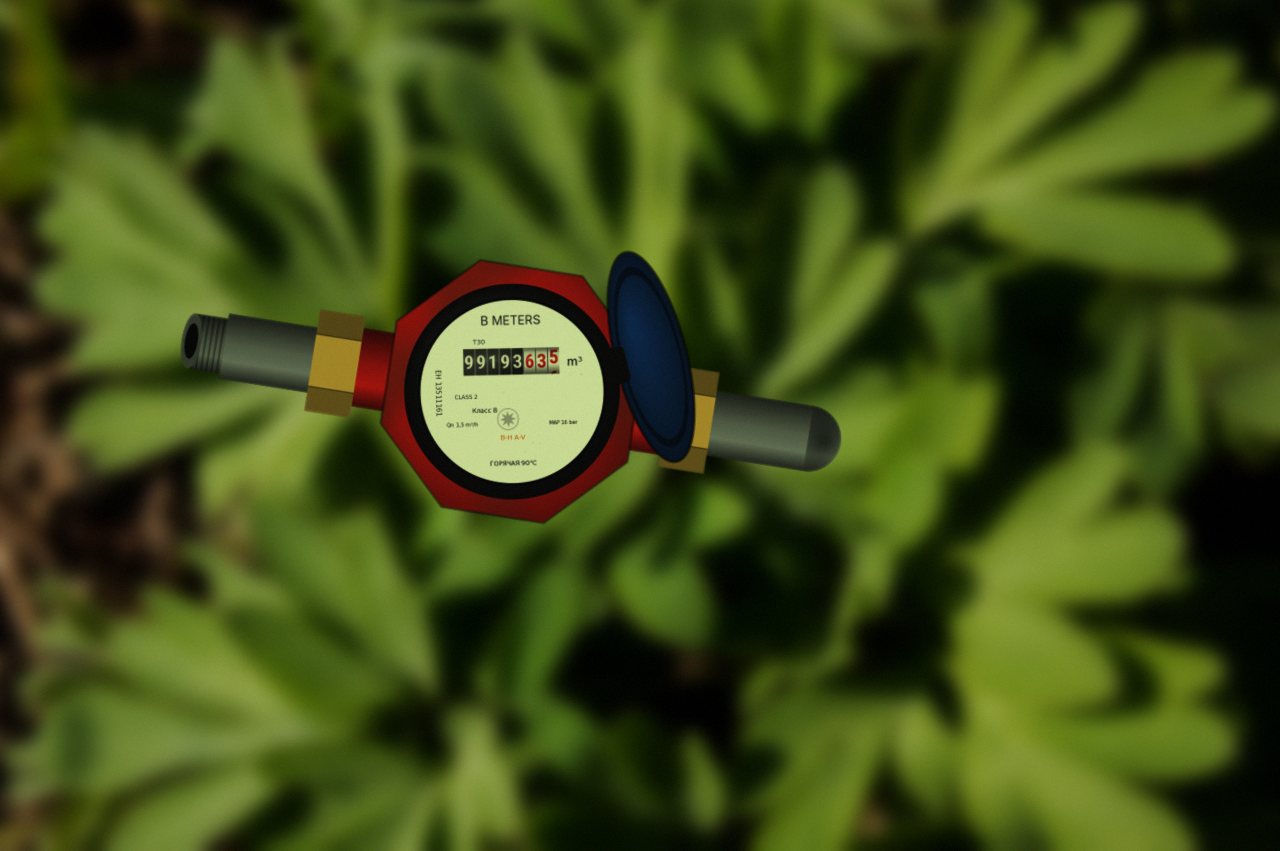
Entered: 99193.635,m³
